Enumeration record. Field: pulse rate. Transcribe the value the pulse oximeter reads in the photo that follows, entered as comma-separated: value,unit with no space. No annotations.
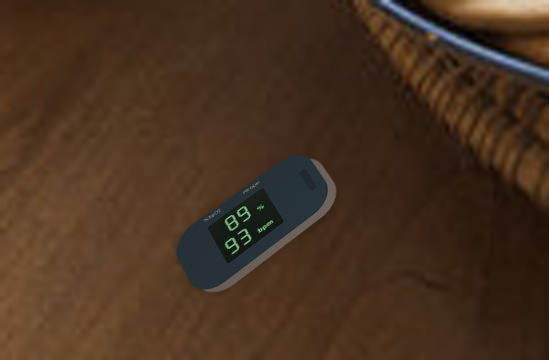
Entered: 93,bpm
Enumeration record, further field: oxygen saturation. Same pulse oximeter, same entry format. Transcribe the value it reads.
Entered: 89,%
